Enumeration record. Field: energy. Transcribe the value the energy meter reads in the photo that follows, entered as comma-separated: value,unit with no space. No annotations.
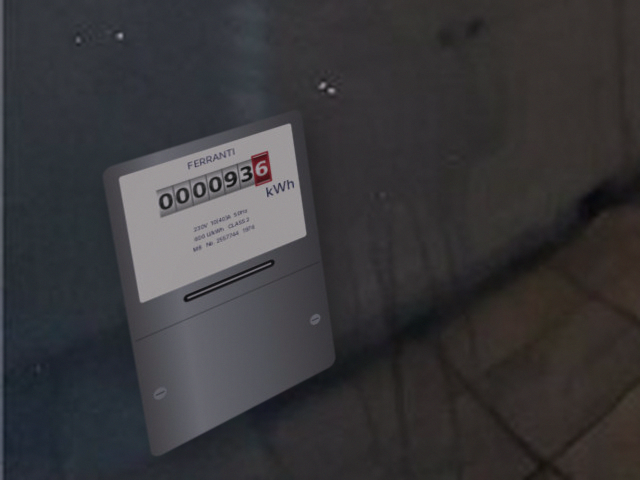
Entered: 93.6,kWh
